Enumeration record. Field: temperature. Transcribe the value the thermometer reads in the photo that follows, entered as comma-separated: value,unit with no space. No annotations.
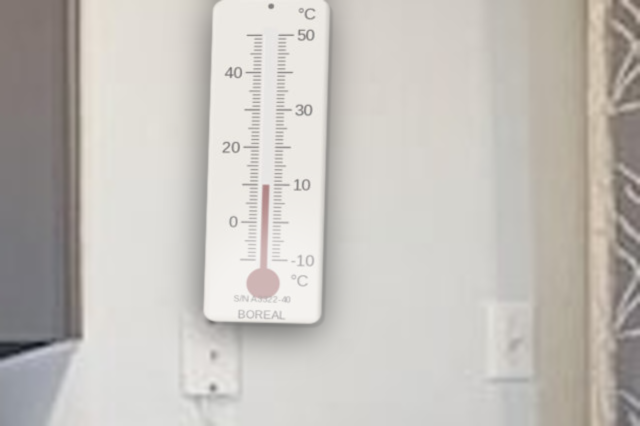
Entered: 10,°C
